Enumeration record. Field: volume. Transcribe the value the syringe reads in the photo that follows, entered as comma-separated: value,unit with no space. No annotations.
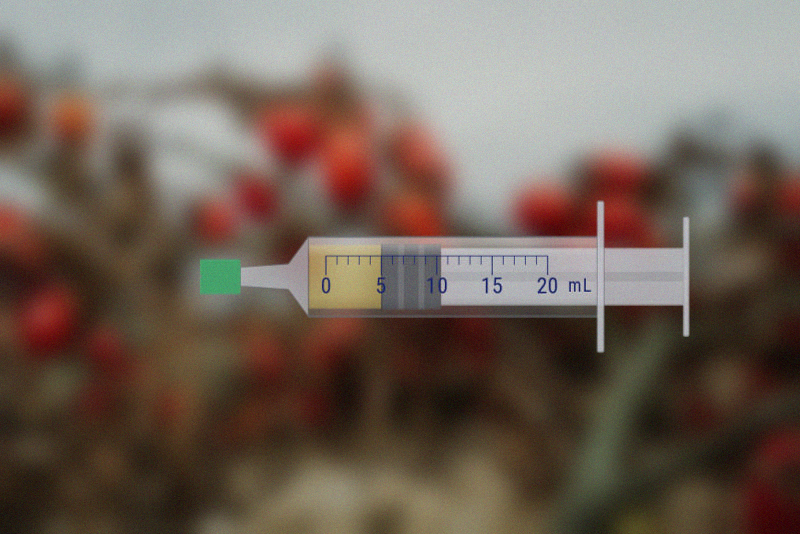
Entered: 5,mL
